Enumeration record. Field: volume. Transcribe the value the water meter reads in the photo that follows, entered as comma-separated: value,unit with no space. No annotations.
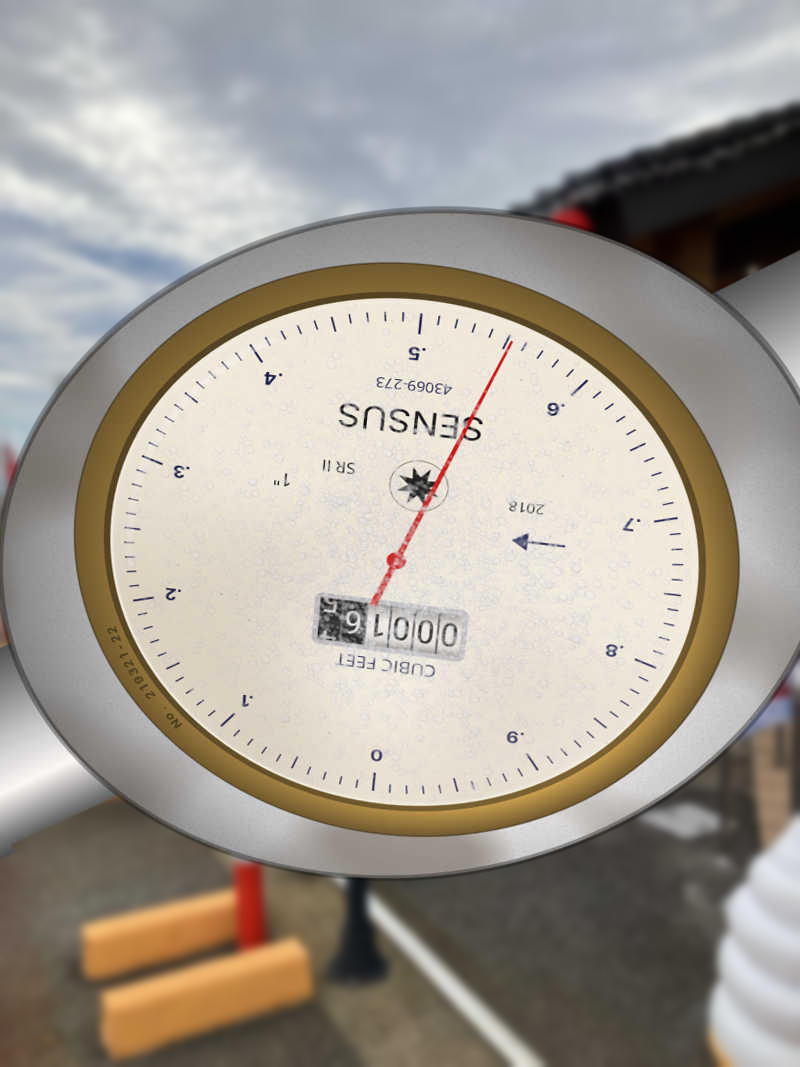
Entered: 164.55,ft³
